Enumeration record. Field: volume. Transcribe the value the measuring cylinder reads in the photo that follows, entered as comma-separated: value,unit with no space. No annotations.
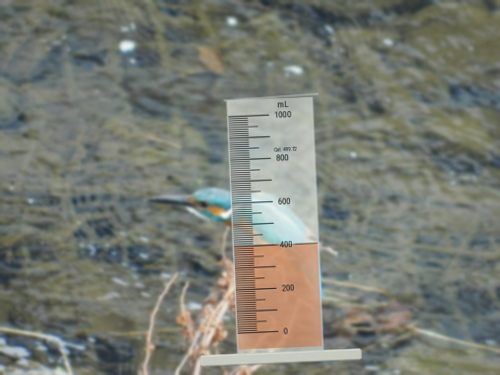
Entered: 400,mL
